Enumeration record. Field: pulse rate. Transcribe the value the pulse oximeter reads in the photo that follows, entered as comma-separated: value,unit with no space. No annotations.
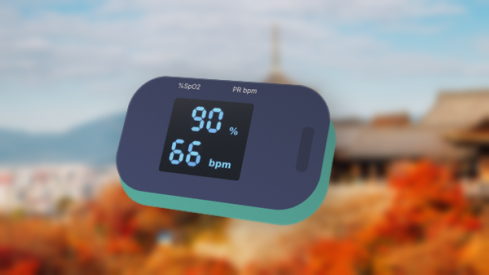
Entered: 66,bpm
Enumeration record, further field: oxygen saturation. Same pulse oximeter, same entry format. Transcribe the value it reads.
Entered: 90,%
